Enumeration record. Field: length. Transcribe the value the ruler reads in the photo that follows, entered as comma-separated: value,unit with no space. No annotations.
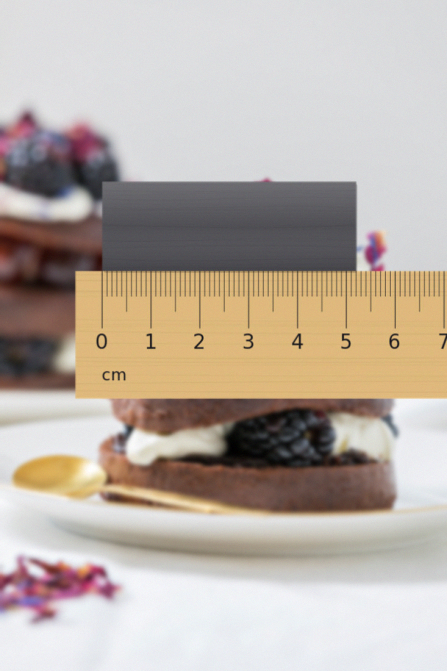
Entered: 5.2,cm
